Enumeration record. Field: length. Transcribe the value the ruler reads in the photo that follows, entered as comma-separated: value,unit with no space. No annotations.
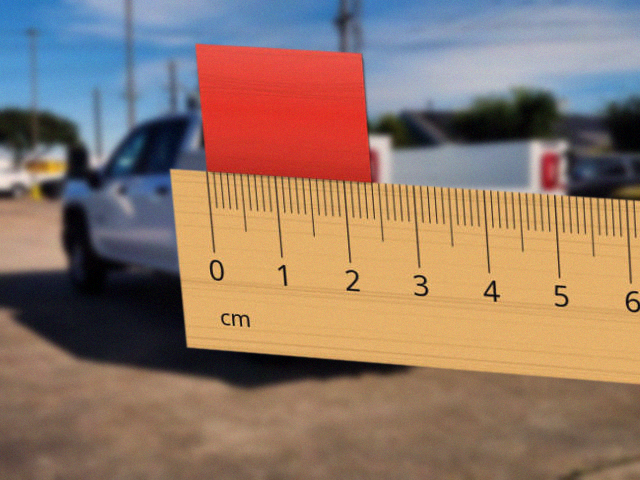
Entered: 2.4,cm
